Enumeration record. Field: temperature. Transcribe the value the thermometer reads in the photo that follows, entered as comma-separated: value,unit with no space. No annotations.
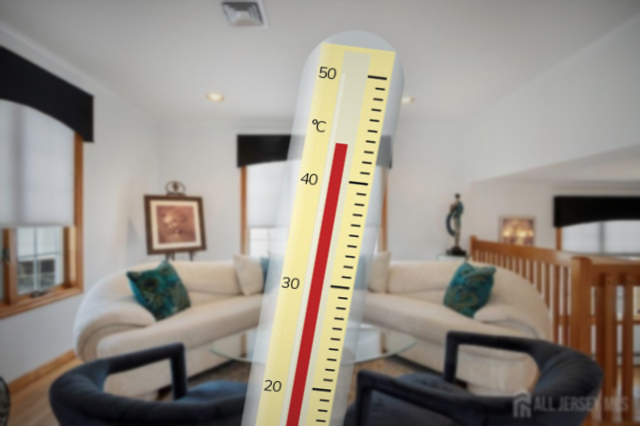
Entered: 43.5,°C
